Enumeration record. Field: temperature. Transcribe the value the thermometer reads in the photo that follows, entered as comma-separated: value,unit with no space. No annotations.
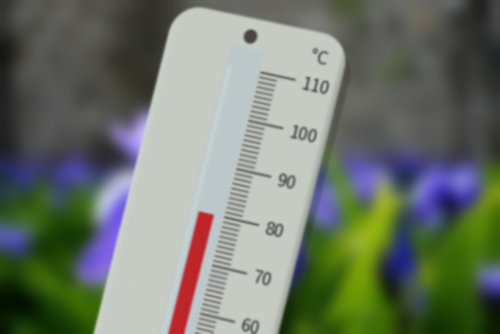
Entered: 80,°C
